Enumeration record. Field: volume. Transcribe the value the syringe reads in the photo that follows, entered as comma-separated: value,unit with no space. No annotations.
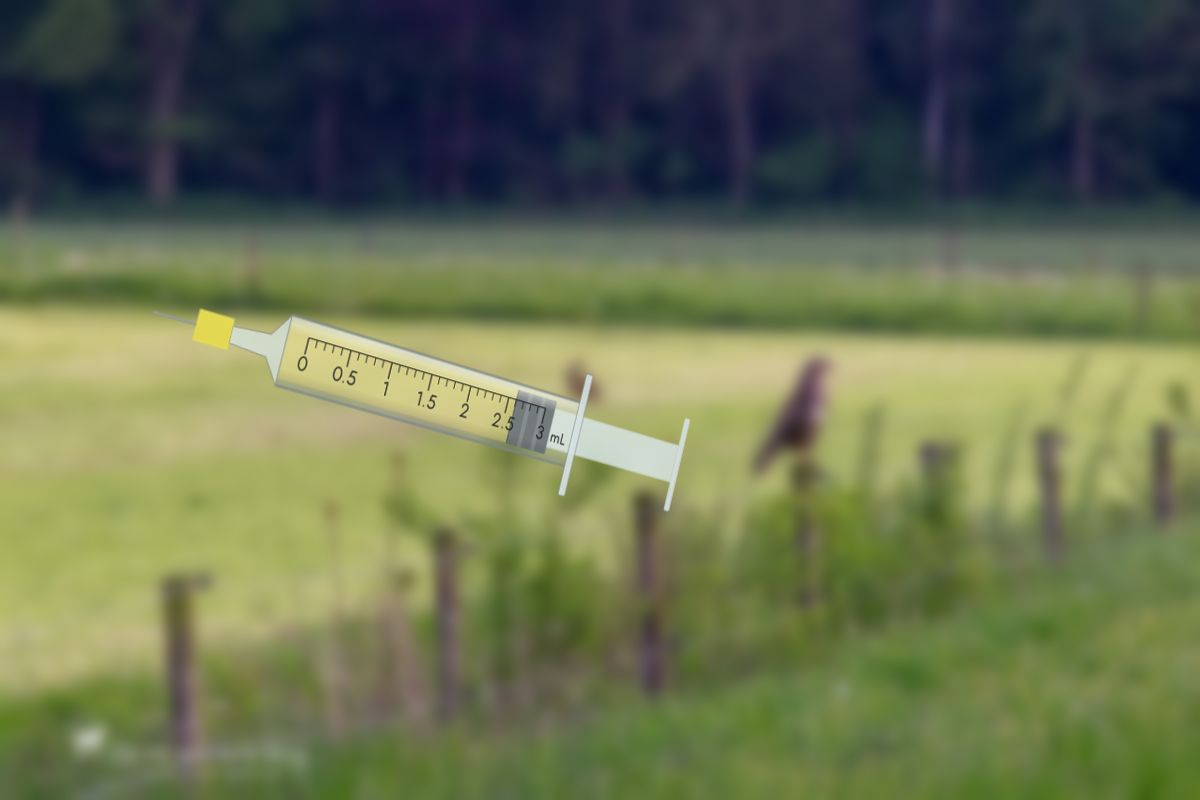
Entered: 2.6,mL
